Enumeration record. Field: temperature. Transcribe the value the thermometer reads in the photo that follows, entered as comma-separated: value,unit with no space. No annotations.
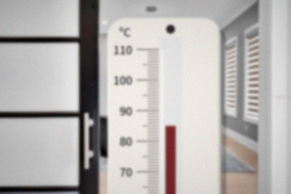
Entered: 85,°C
